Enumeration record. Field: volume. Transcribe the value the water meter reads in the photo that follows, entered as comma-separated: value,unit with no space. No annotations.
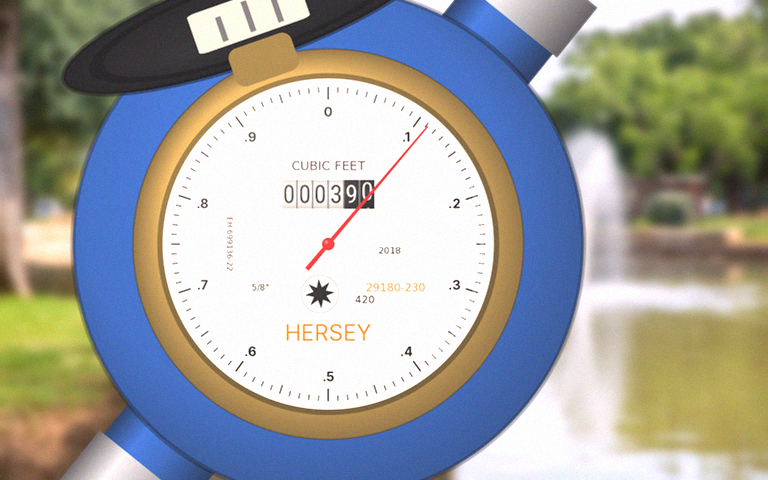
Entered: 390.11,ft³
